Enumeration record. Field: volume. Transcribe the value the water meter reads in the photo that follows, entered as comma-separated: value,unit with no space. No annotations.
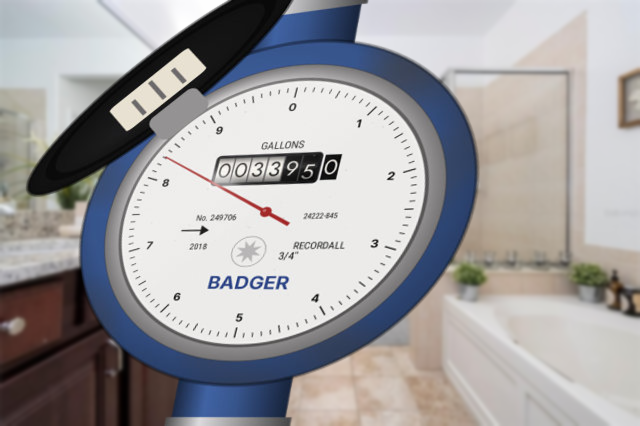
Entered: 33948.3,gal
